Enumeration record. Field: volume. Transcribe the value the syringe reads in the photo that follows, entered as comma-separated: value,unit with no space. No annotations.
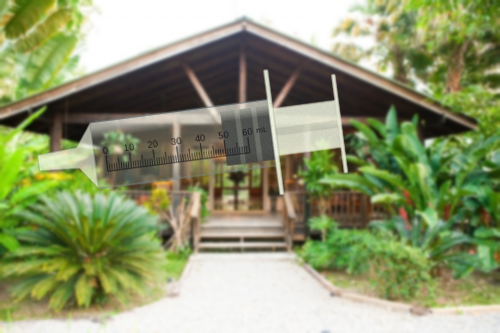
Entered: 50,mL
